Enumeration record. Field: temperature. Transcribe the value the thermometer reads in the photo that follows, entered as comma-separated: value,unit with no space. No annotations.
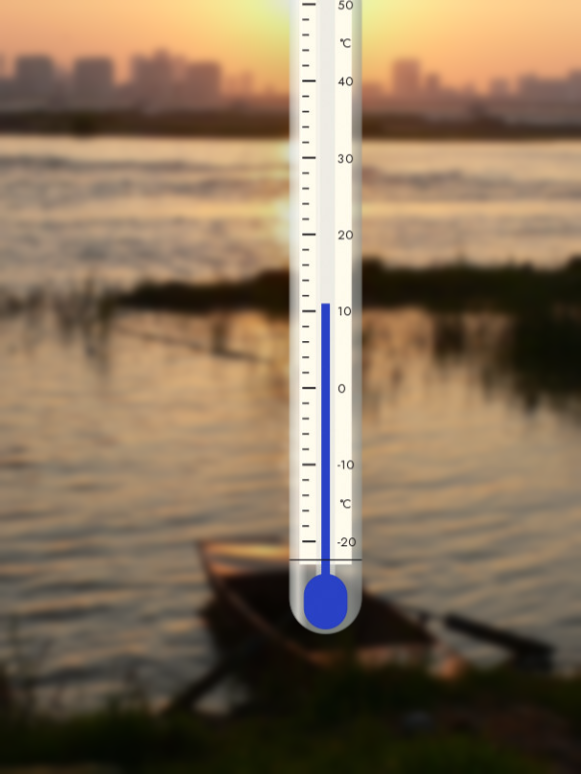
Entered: 11,°C
